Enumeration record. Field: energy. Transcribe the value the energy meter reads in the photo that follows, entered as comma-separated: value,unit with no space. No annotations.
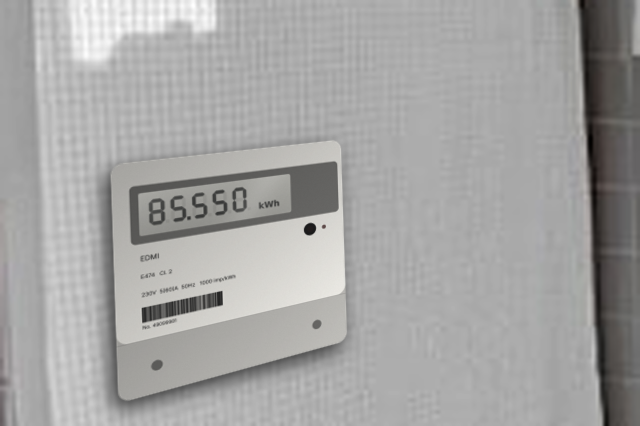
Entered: 85.550,kWh
